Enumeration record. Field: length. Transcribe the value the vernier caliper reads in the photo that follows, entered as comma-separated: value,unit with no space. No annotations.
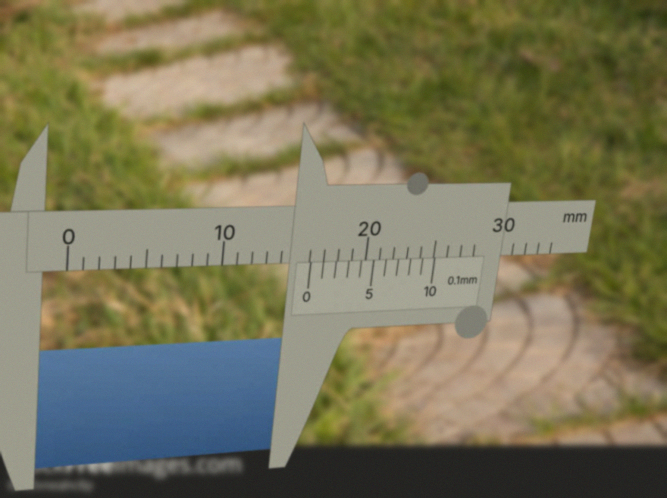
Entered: 16.1,mm
